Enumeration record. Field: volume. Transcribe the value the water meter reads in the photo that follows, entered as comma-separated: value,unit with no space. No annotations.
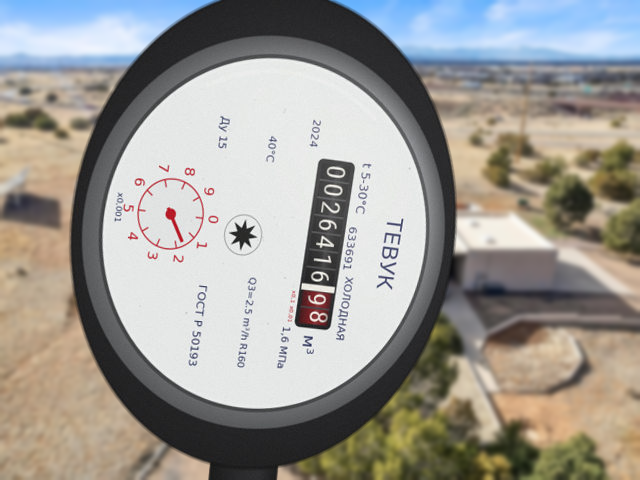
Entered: 26416.981,m³
